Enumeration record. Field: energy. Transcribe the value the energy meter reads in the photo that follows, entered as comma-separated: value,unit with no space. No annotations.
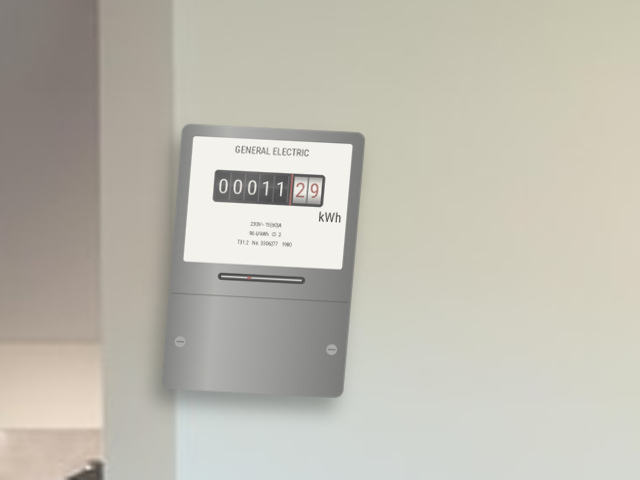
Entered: 11.29,kWh
